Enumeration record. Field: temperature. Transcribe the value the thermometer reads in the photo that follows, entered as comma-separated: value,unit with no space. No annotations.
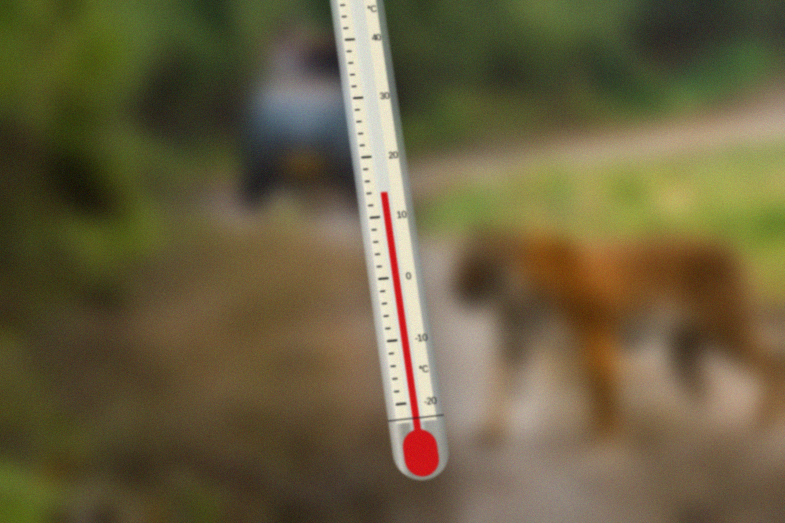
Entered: 14,°C
